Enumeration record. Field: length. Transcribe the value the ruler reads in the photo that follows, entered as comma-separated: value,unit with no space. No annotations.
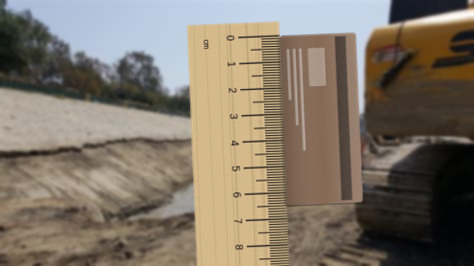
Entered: 6.5,cm
